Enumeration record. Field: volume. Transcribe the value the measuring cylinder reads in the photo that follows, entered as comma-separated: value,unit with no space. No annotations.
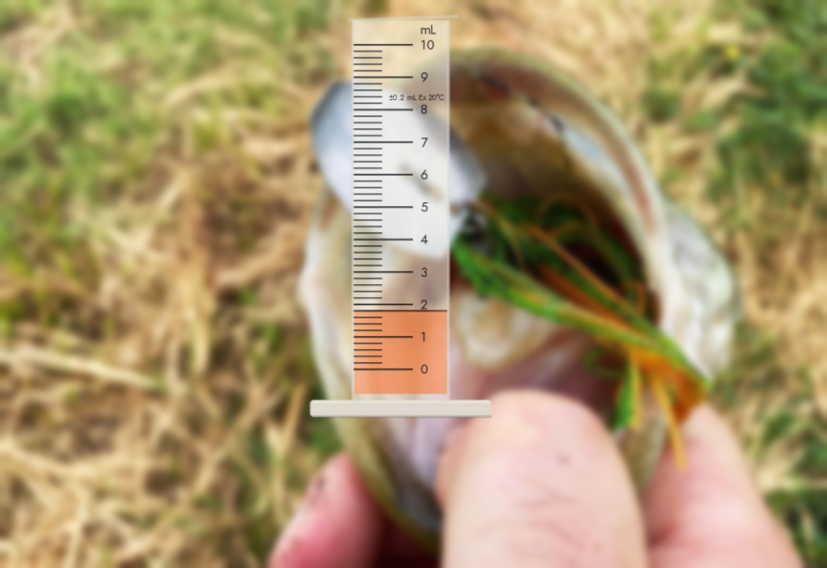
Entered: 1.8,mL
